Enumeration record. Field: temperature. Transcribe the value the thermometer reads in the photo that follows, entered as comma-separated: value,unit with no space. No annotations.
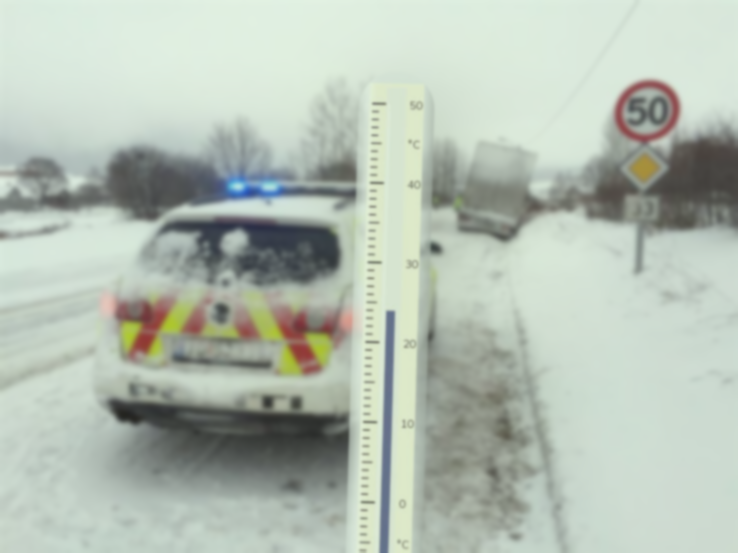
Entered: 24,°C
